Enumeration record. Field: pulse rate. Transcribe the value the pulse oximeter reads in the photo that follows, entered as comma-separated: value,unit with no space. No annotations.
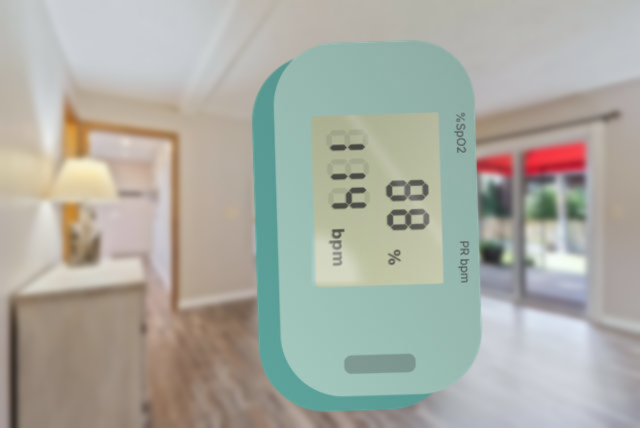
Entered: 114,bpm
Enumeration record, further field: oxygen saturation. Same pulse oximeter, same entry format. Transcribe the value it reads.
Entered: 88,%
